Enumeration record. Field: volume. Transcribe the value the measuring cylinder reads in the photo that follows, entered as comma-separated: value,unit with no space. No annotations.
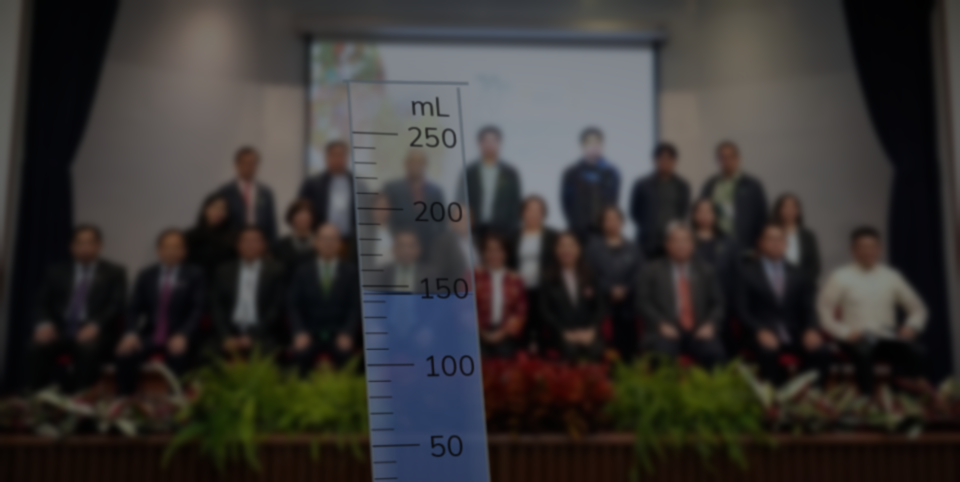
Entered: 145,mL
